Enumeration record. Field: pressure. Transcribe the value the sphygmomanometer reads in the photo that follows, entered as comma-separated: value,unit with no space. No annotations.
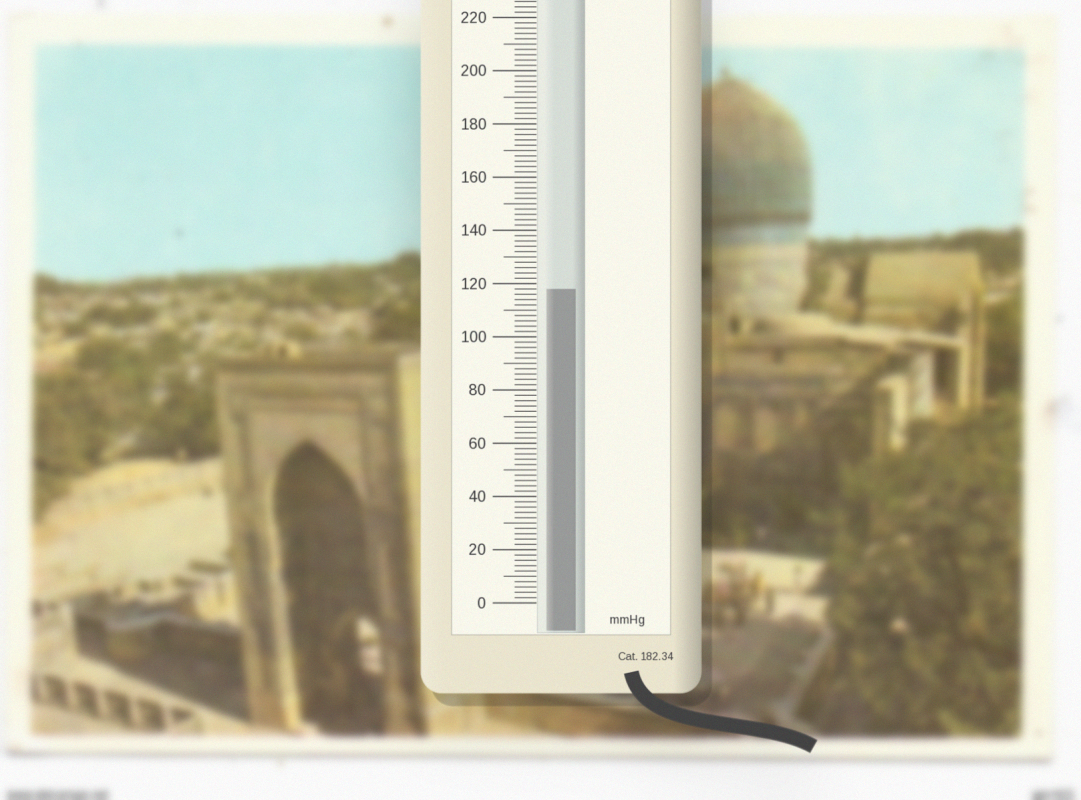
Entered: 118,mmHg
